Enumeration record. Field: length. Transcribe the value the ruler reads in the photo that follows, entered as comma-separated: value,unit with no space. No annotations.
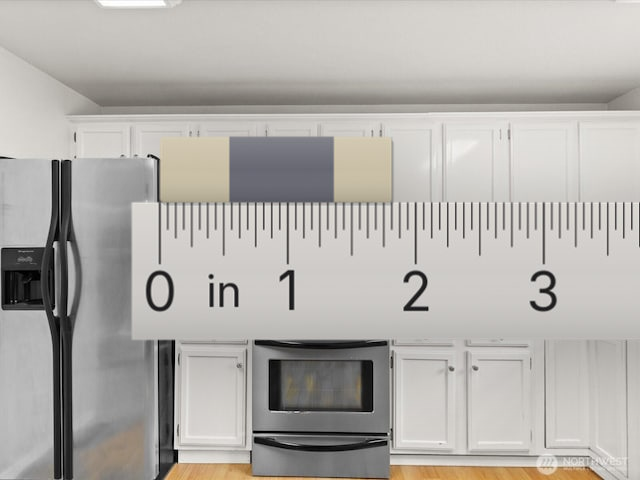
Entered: 1.8125,in
